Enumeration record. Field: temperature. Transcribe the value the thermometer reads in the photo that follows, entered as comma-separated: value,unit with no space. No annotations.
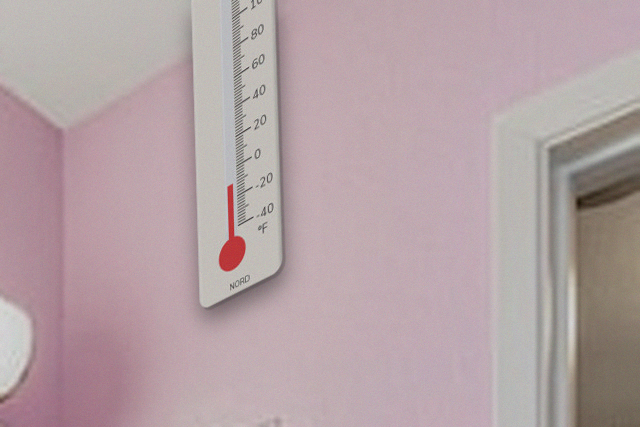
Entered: -10,°F
